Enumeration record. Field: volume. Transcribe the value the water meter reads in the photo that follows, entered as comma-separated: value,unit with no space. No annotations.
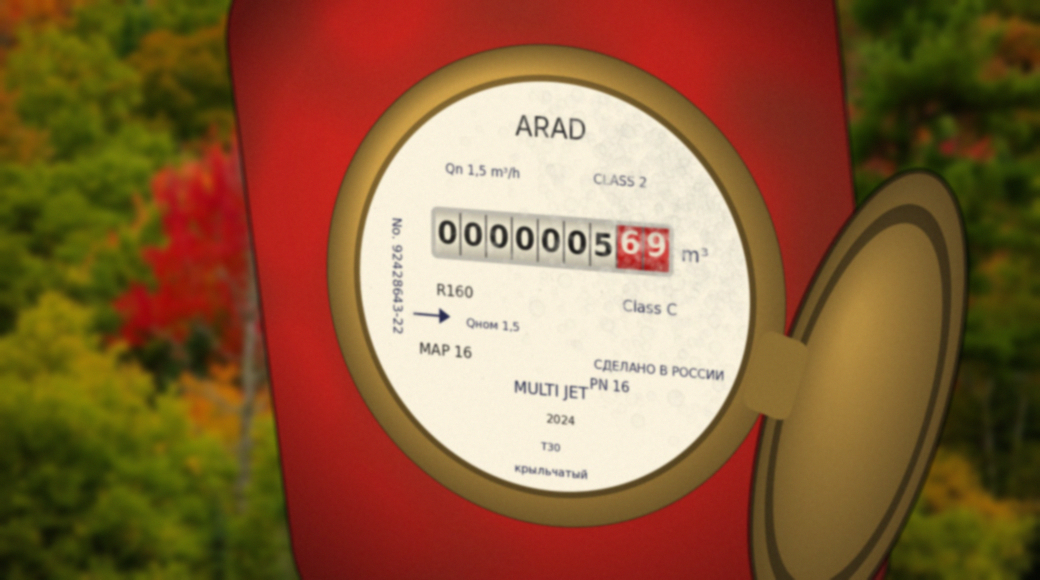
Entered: 5.69,m³
